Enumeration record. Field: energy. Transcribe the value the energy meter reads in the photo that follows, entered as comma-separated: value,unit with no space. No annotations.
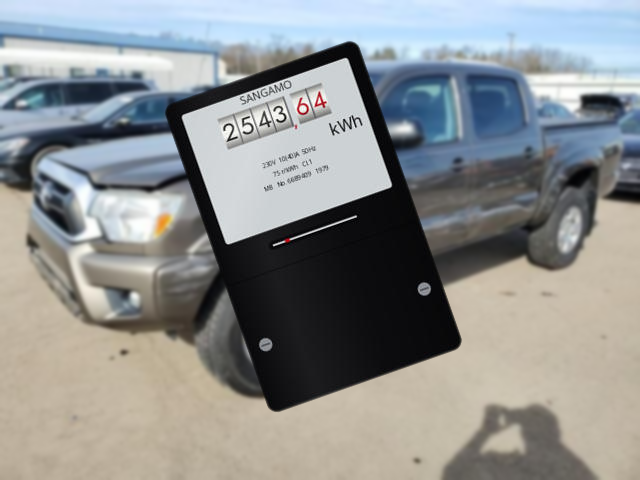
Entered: 2543.64,kWh
